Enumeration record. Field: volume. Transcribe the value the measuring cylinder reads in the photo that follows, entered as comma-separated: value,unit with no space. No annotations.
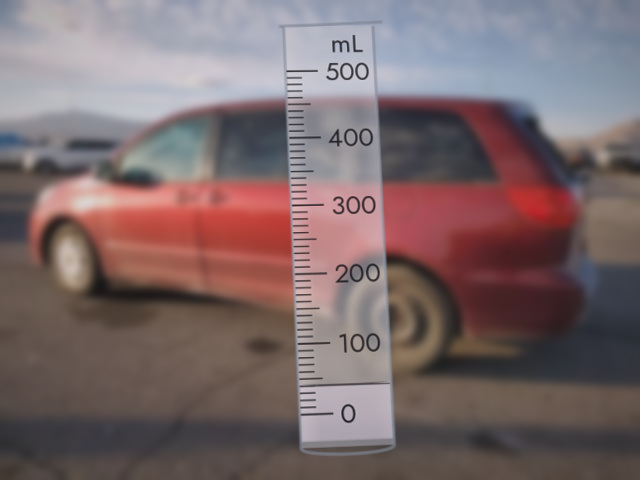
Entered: 40,mL
